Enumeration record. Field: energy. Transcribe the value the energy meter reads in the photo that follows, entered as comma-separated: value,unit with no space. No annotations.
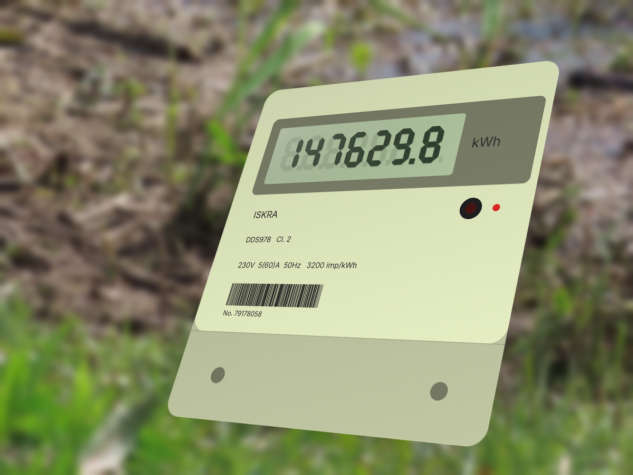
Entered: 147629.8,kWh
